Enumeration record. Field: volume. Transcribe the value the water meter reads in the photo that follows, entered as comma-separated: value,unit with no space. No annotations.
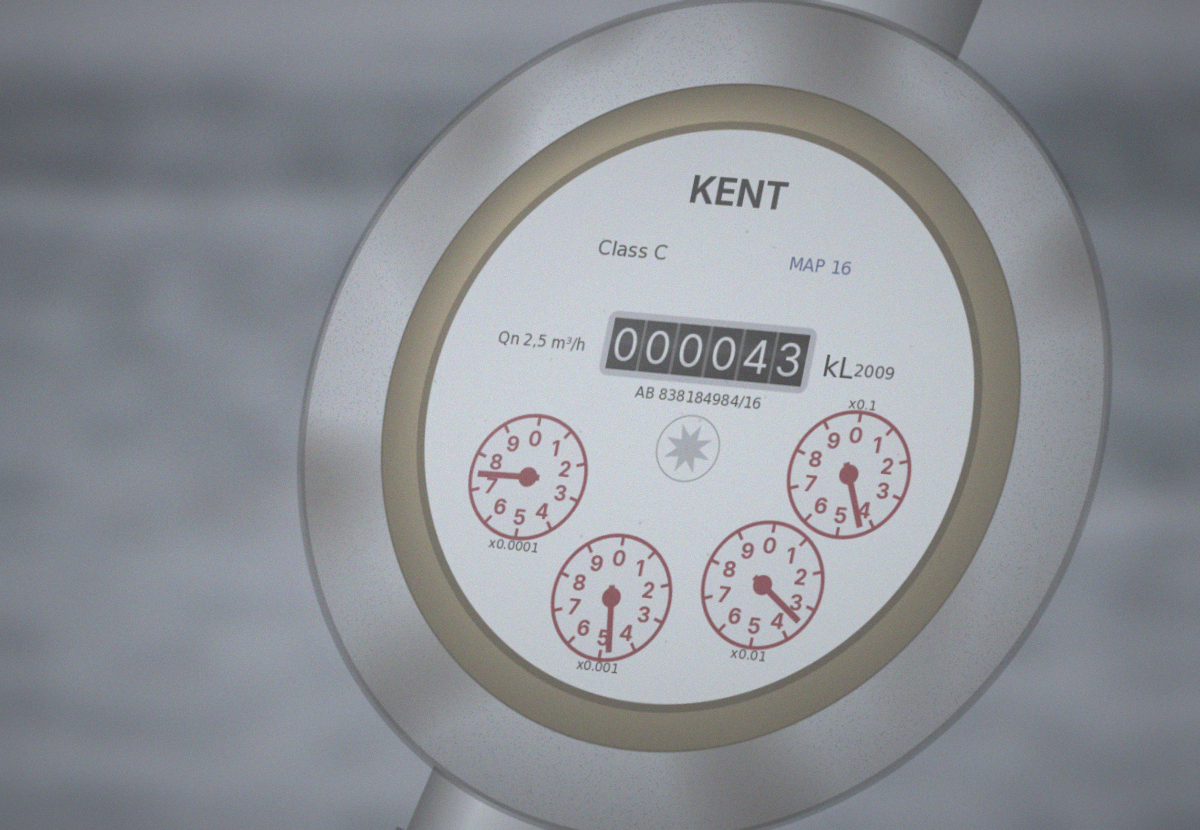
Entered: 43.4347,kL
